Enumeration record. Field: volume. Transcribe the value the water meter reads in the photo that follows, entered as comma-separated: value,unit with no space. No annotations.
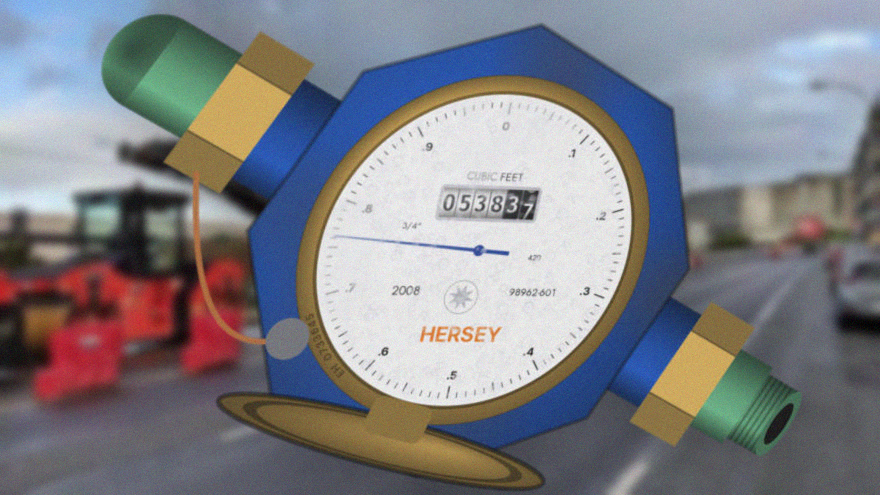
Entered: 53836.76,ft³
